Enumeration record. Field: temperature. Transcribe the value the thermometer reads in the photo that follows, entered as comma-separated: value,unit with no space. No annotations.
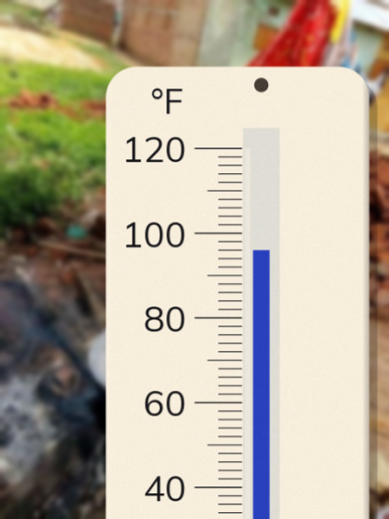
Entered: 96,°F
